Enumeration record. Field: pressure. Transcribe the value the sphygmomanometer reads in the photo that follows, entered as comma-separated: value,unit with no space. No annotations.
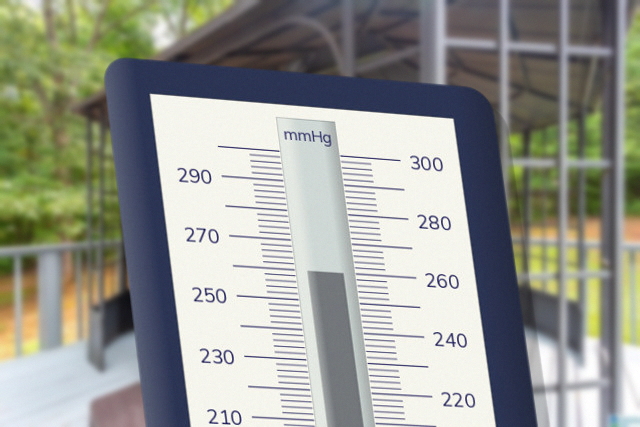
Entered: 260,mmHg
